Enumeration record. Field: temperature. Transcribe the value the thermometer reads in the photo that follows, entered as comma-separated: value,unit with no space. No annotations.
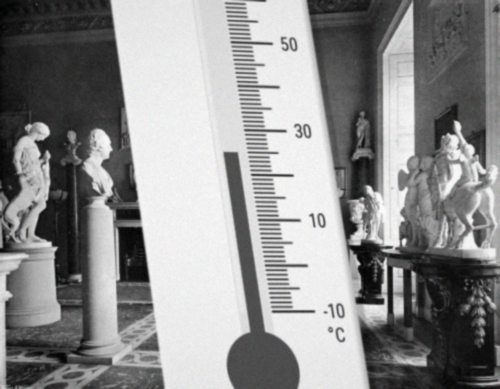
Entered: 25,°C
